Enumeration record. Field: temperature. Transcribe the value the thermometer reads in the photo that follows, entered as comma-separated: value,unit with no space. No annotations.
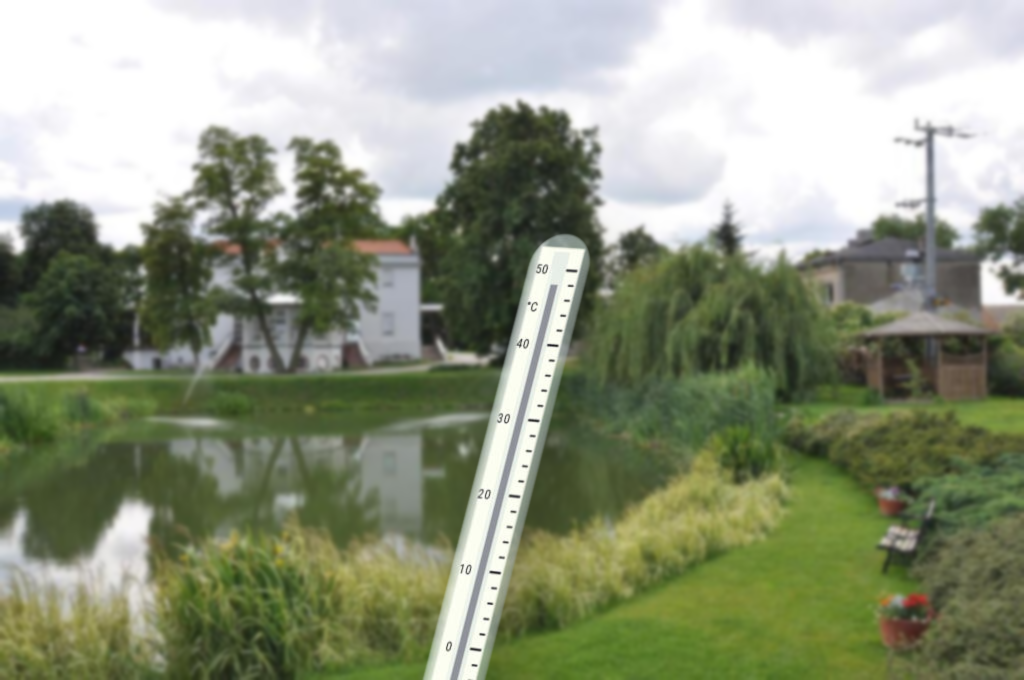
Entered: 48,°C
